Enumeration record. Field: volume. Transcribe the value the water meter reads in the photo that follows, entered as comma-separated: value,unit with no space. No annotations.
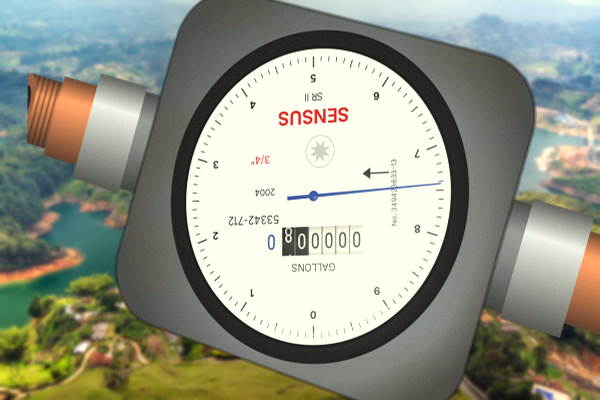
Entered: 77.4,gal
